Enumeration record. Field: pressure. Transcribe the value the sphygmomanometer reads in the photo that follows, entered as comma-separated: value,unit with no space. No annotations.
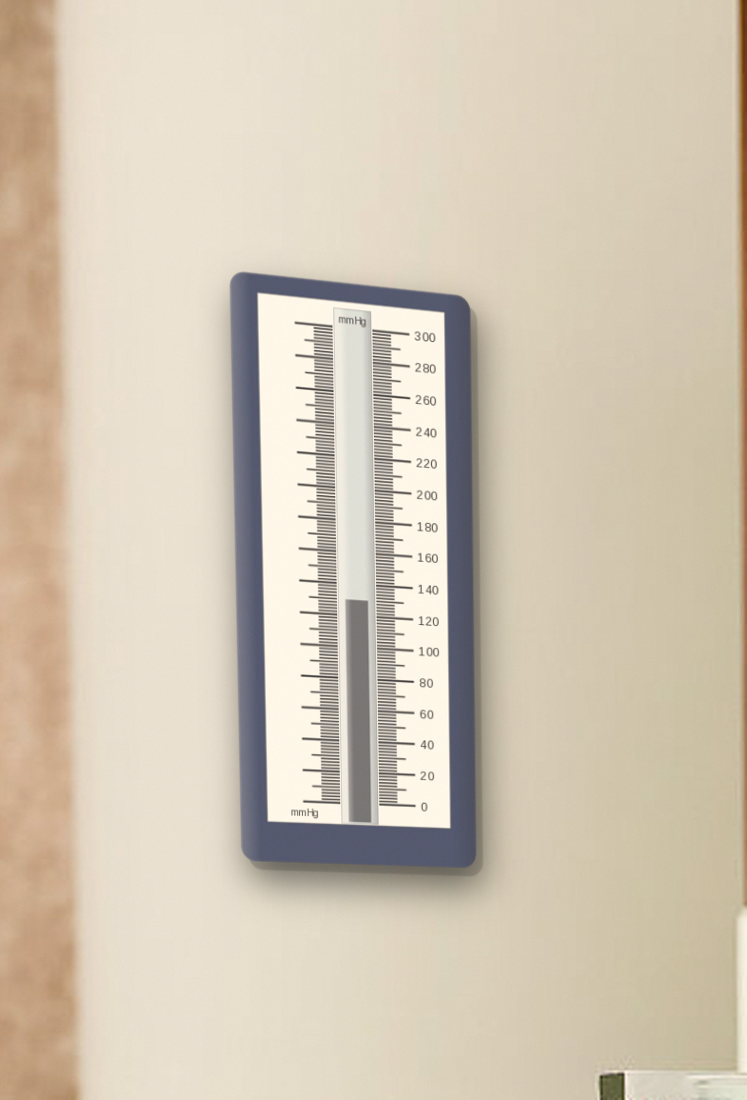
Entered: 130,mmHg
